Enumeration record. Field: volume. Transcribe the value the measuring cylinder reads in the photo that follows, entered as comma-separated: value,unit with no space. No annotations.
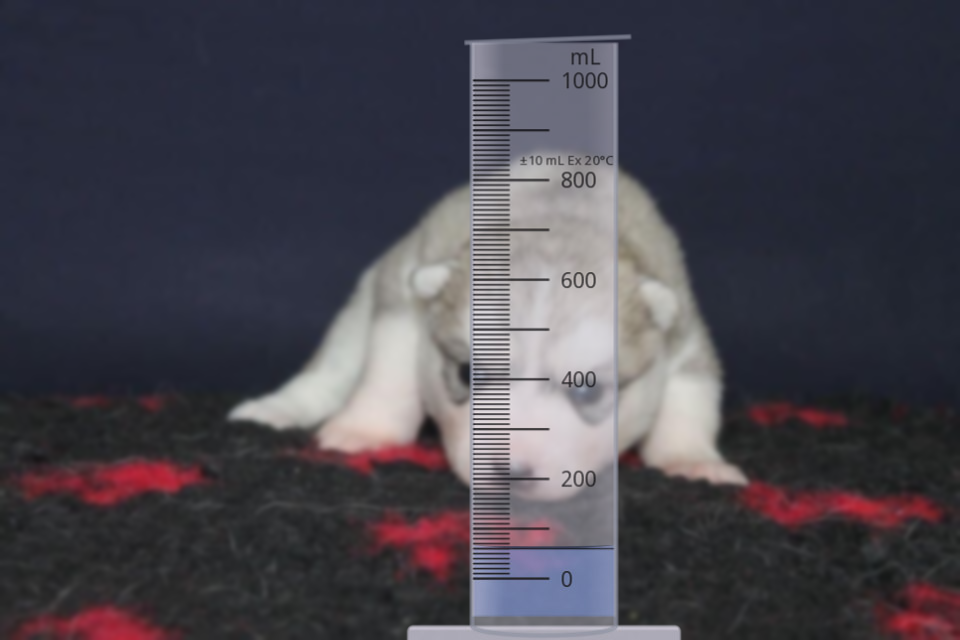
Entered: 60,mL
